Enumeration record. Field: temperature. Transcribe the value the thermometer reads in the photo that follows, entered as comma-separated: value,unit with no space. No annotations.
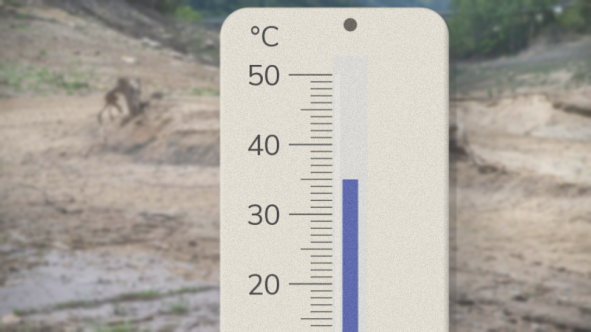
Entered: 35,°C
